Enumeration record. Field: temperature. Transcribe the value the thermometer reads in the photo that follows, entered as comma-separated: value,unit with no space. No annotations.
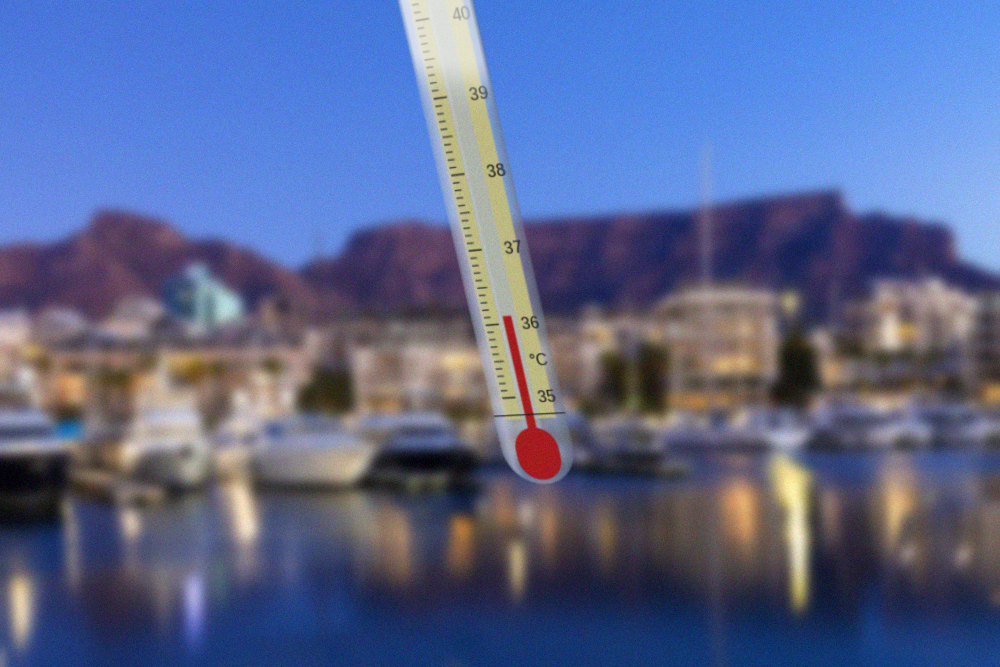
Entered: 36.1,°C
